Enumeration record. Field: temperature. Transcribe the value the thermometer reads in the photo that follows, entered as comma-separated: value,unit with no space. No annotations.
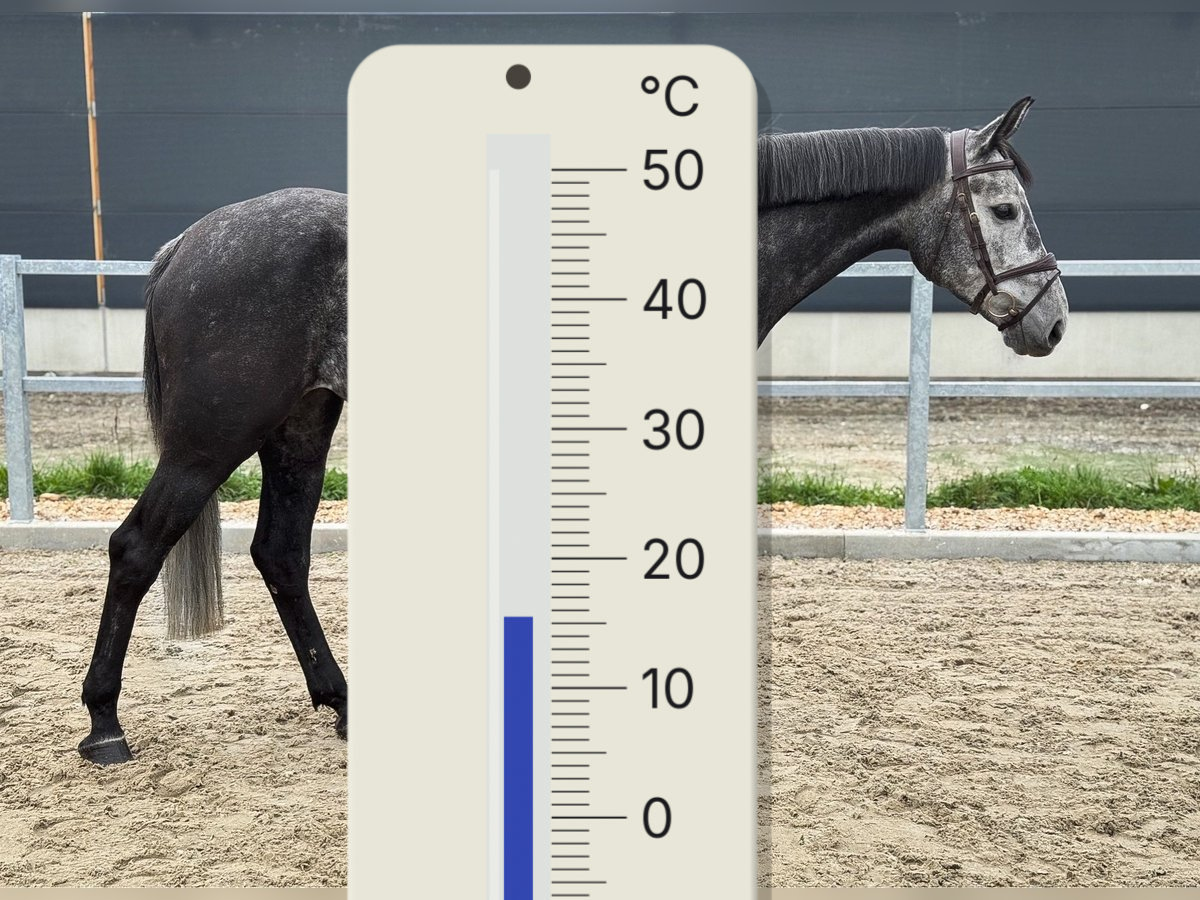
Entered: 15.5,°C
